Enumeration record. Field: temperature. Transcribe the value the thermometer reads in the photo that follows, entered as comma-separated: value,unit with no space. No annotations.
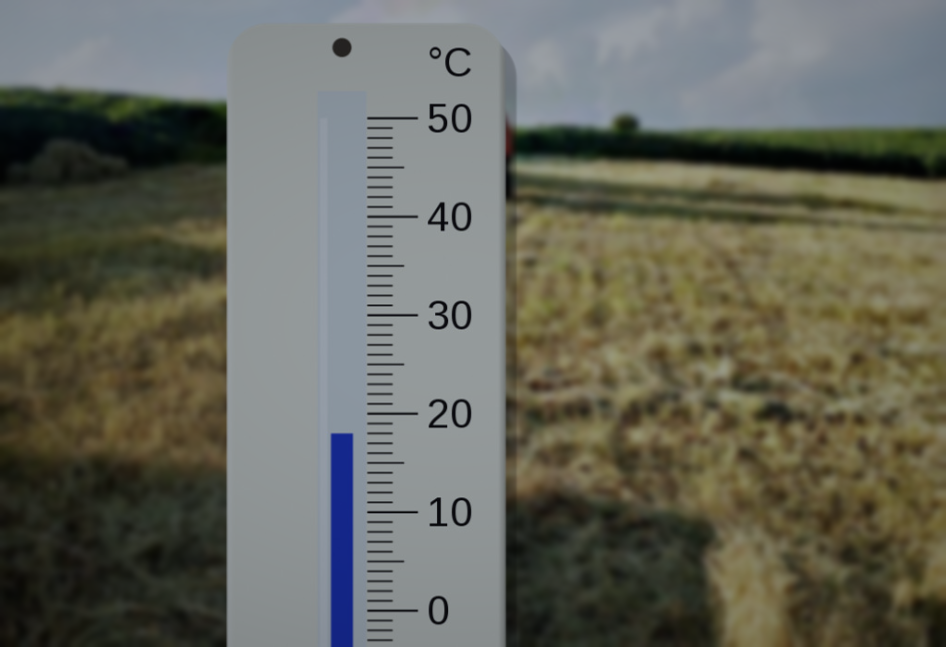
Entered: 18,°C
